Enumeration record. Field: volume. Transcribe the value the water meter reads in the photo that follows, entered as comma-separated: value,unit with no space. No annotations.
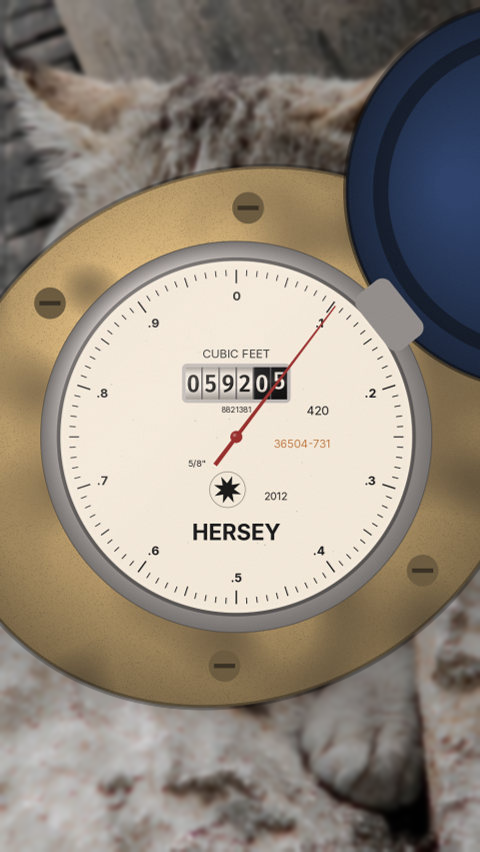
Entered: 59205.10,ft³
